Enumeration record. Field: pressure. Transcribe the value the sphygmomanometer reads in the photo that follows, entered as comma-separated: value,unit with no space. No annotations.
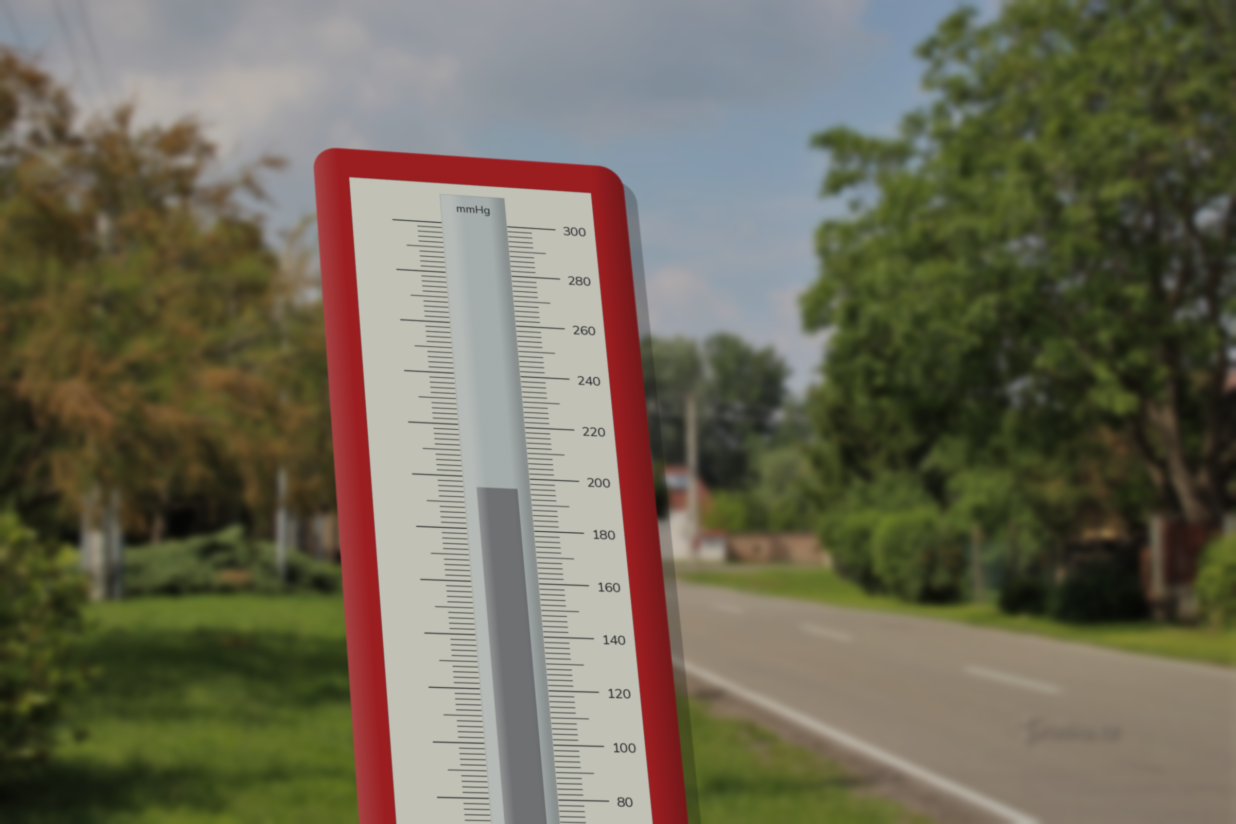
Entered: 196,mmHg
